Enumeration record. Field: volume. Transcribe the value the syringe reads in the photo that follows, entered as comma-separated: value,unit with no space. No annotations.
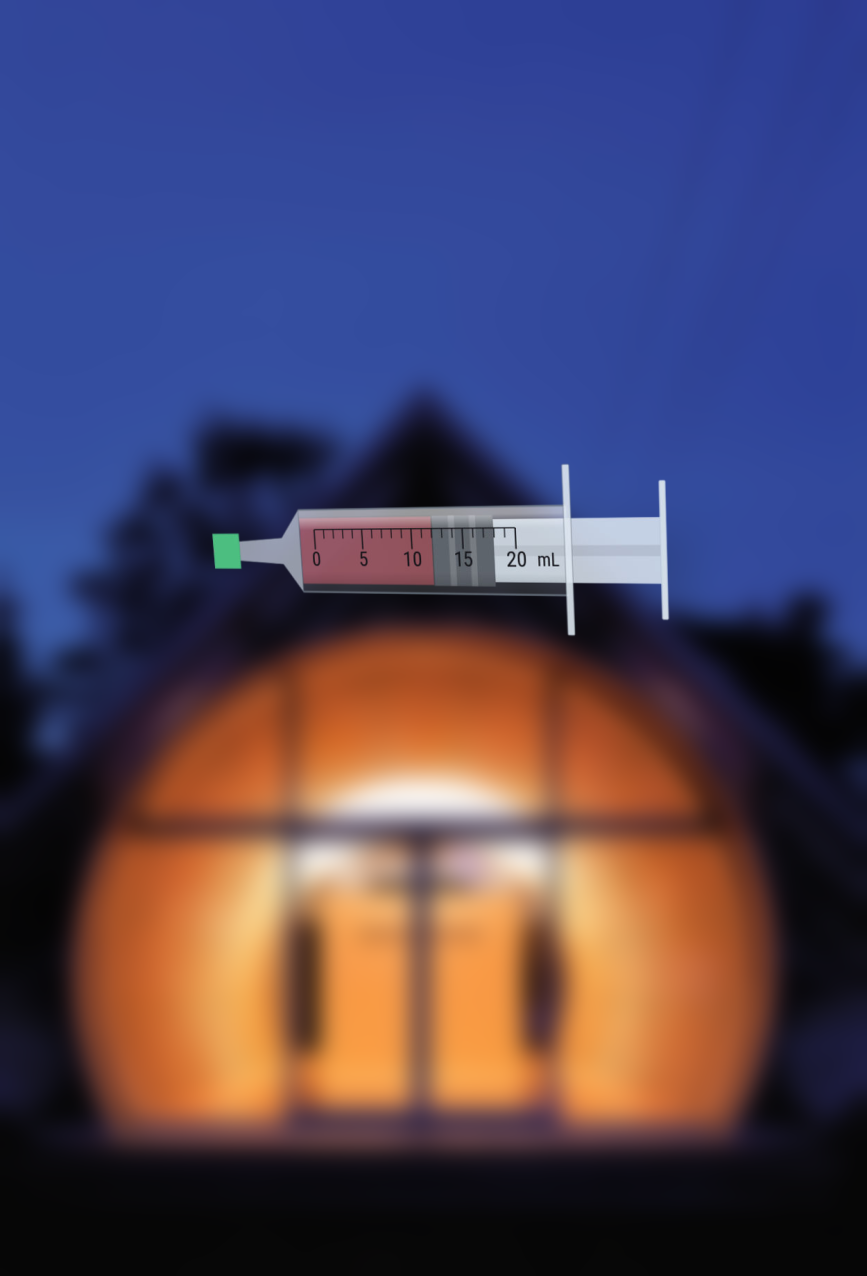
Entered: 12,mL
